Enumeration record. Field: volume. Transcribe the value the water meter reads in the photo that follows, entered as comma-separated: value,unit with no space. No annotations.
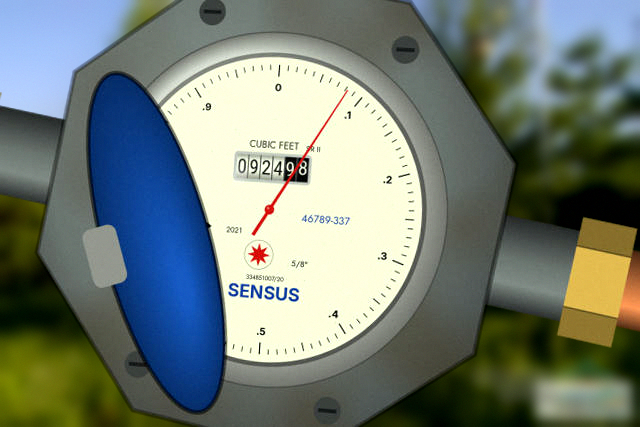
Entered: 92498.08,ft³
